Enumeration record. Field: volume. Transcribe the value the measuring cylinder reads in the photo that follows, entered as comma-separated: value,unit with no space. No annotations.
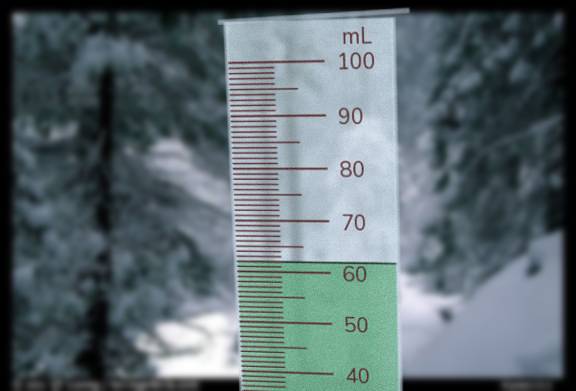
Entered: 62,mL
